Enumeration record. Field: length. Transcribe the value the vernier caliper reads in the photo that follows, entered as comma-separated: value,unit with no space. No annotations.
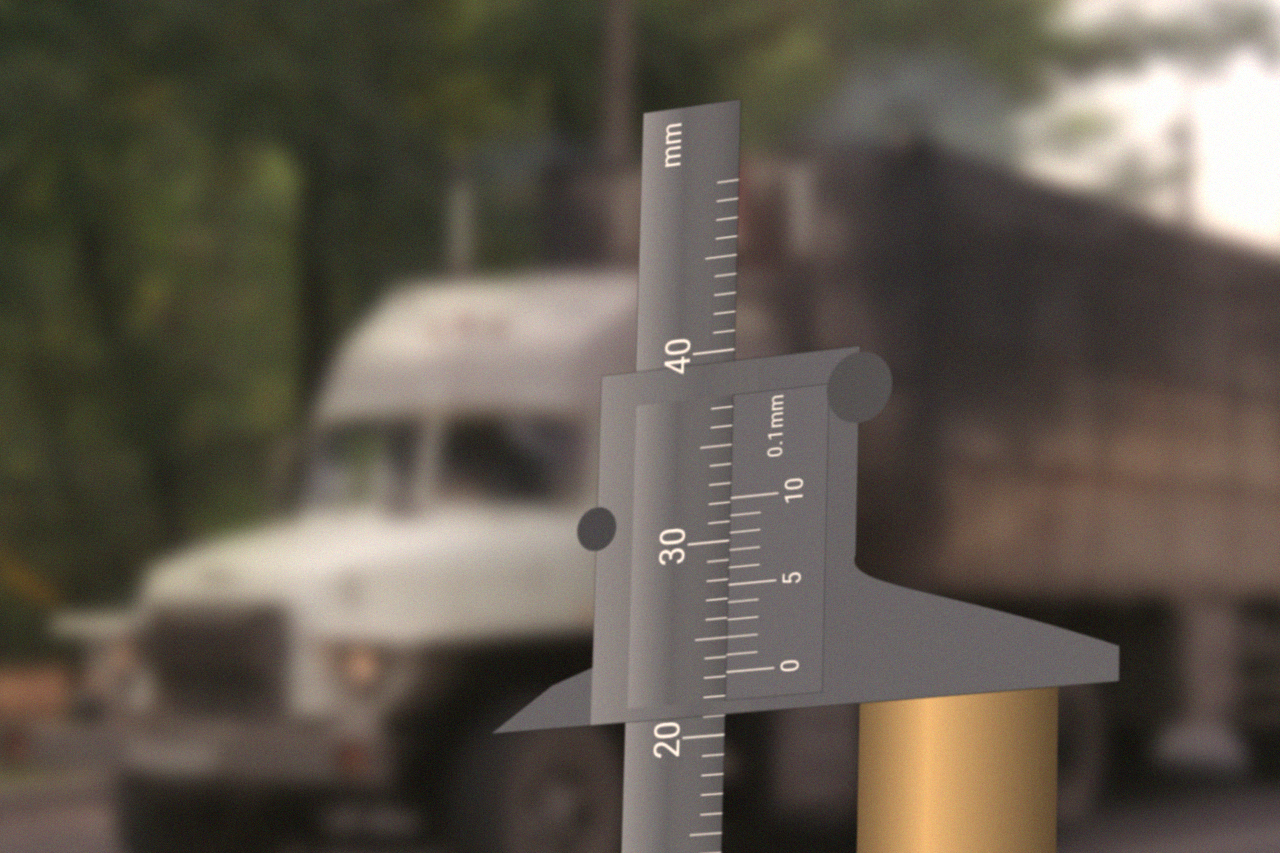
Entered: 23.2,mm
